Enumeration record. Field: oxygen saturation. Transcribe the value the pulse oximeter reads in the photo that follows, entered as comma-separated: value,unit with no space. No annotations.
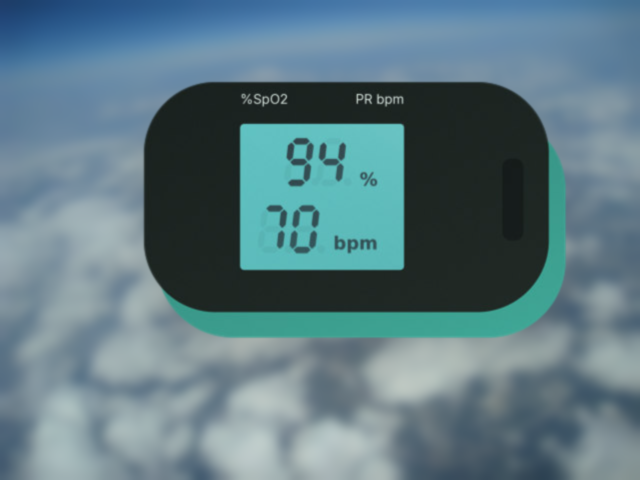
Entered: 94,%
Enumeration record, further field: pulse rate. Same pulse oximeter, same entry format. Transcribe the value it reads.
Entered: 70,bpm
